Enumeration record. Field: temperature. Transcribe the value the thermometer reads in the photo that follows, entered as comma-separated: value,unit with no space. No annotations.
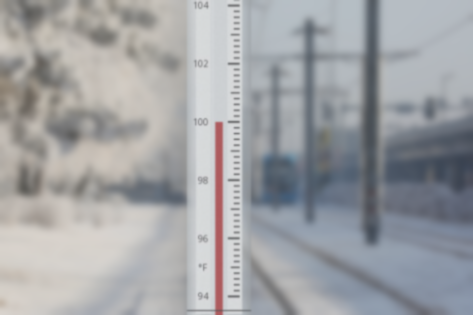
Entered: 100,°F
